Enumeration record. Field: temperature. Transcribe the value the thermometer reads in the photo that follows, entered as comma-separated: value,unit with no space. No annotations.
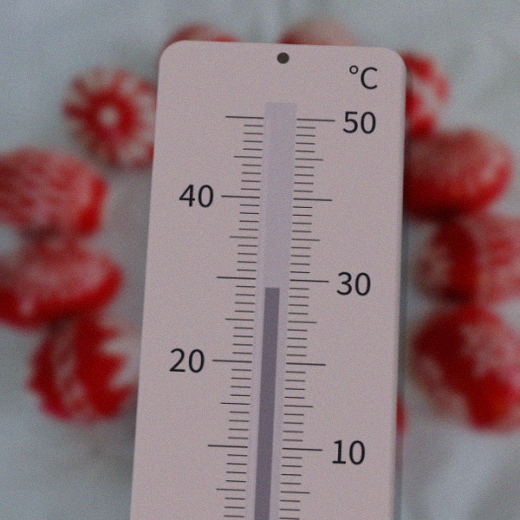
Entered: 29,°C
